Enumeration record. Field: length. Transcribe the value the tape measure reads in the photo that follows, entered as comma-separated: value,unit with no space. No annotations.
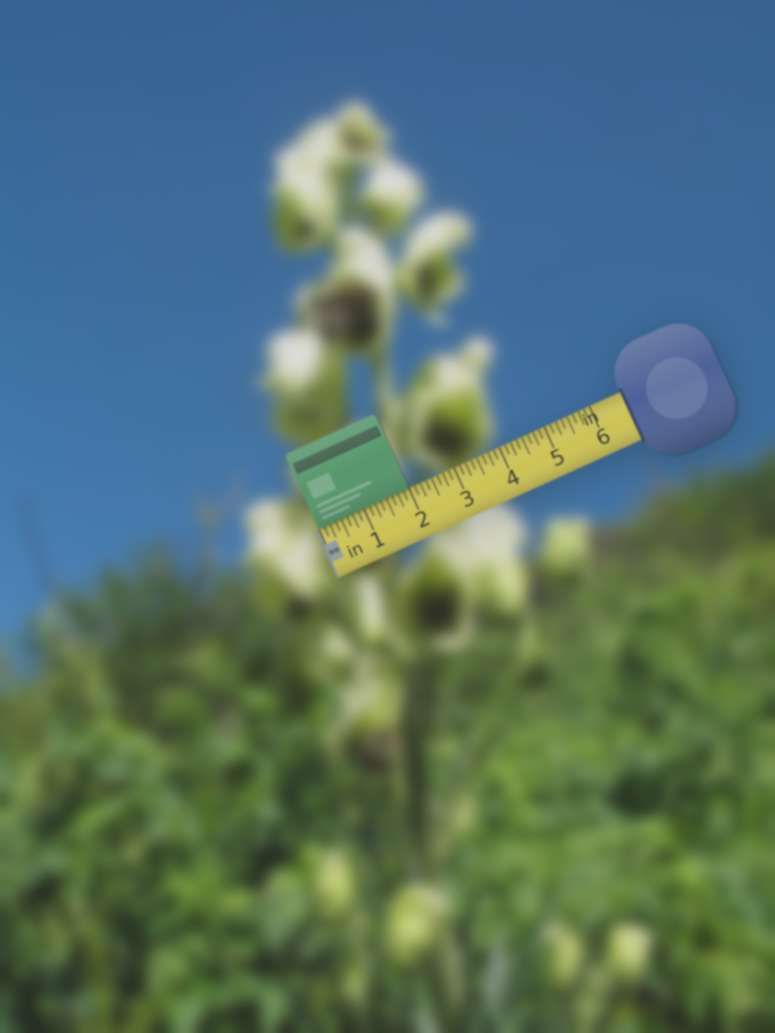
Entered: 2,in
